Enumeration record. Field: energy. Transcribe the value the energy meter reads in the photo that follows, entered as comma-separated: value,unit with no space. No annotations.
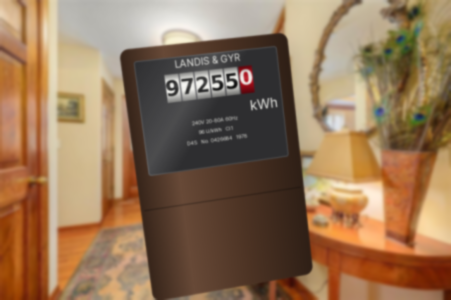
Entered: 97255.0,kWh
